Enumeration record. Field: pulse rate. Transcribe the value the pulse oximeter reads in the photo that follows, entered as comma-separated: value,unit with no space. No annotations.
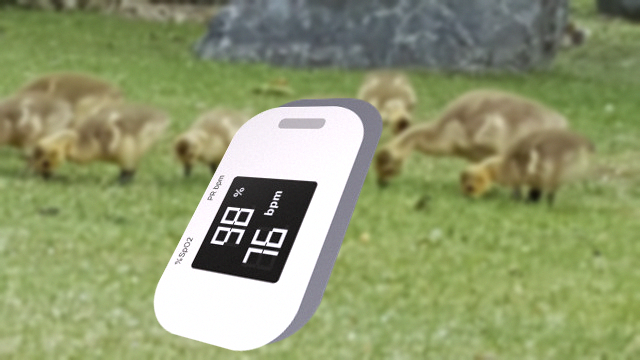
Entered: 76,bpm
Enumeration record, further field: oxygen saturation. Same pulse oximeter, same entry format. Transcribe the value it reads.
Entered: 98,%
